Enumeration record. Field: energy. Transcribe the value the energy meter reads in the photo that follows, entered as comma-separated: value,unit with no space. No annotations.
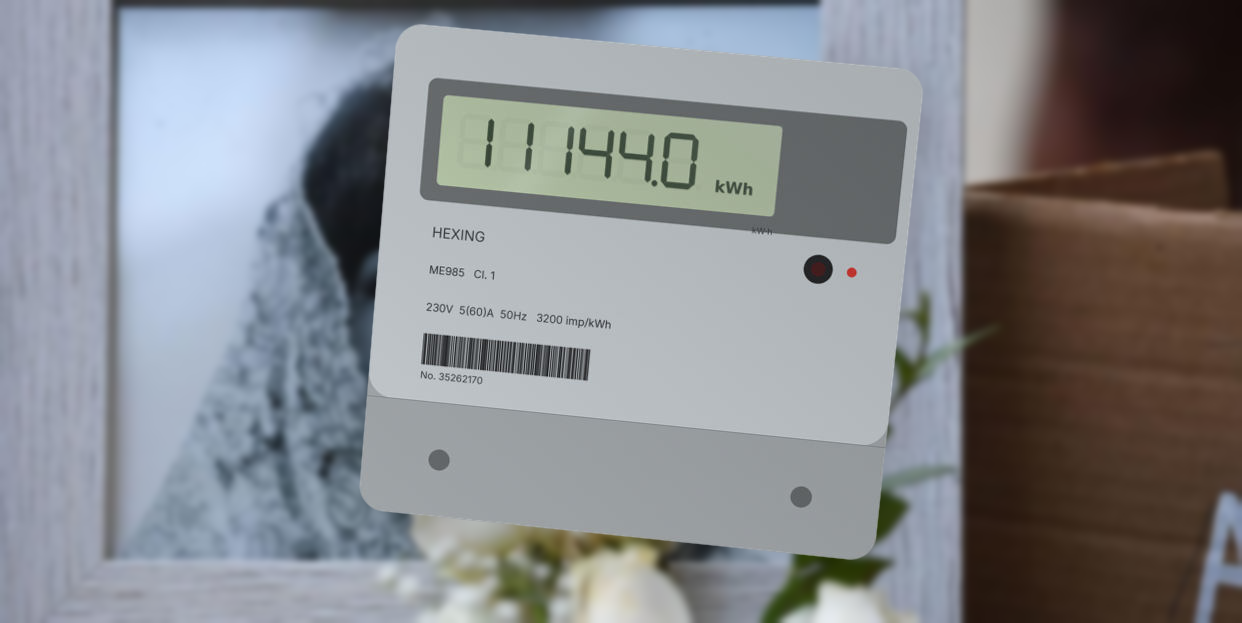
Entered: 11144.0,kWh
